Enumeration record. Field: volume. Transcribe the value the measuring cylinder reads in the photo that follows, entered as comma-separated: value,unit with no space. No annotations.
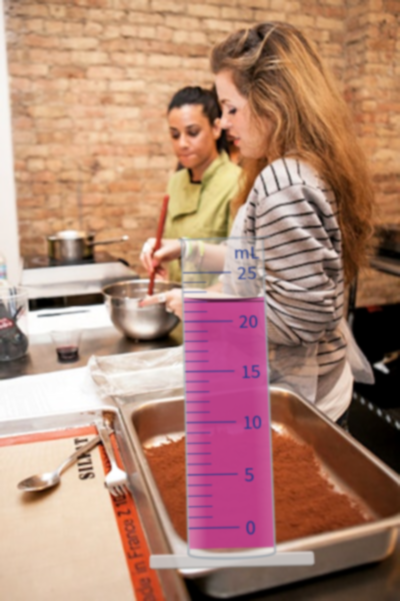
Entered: 22,mL
